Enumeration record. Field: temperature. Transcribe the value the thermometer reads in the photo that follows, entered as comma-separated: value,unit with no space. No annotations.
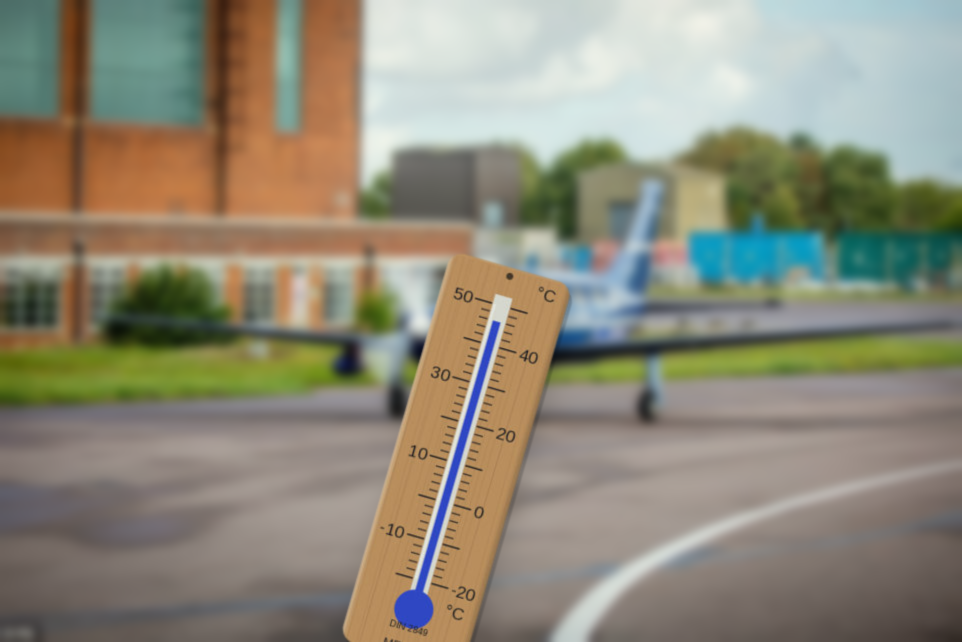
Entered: 46,°C
